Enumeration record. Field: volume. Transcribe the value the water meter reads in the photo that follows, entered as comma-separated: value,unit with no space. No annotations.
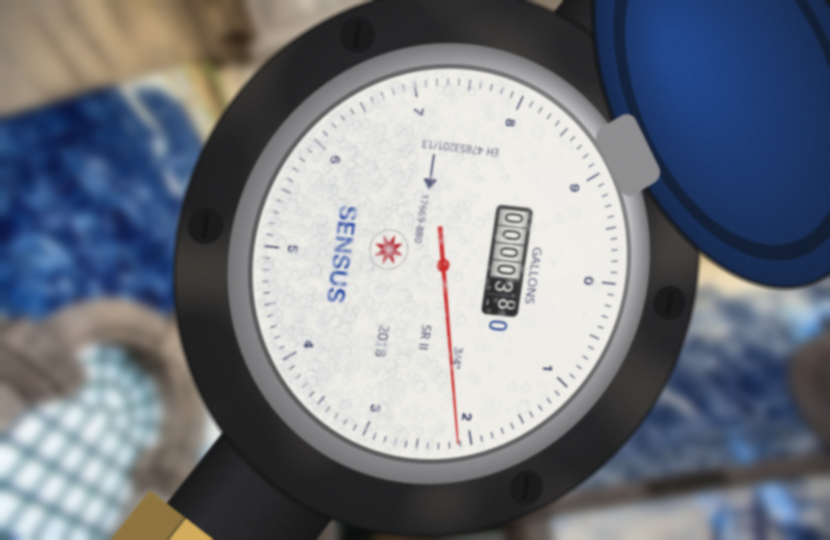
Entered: 382.1,gal
